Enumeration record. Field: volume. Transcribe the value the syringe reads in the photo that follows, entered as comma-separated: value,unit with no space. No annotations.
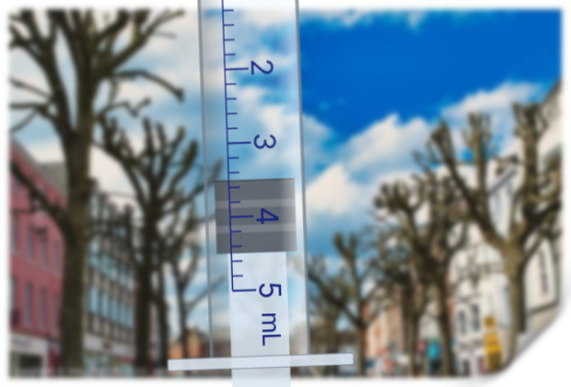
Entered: 3.5,mL
